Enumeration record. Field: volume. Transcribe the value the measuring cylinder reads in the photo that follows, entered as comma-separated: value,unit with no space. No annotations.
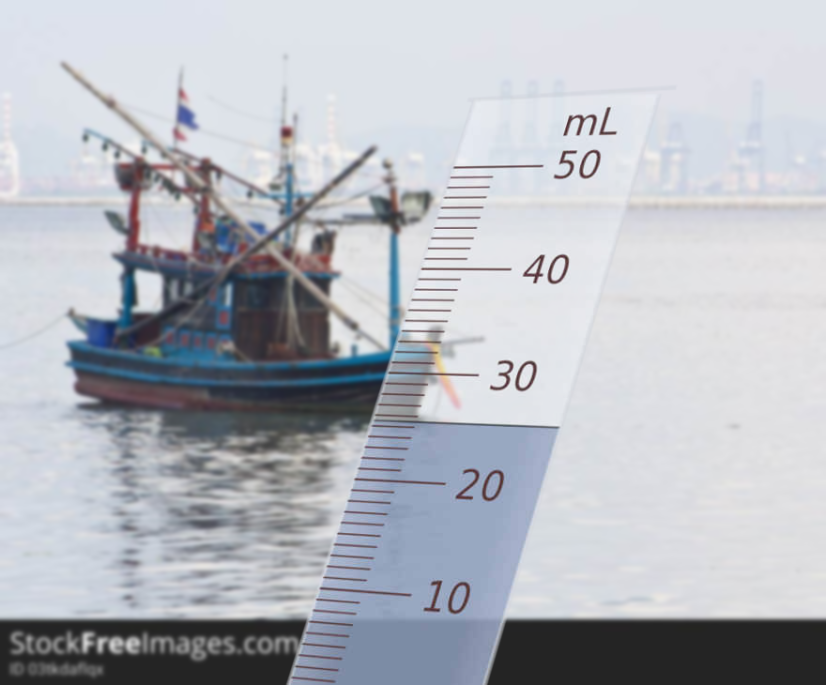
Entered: 25.5,mL
